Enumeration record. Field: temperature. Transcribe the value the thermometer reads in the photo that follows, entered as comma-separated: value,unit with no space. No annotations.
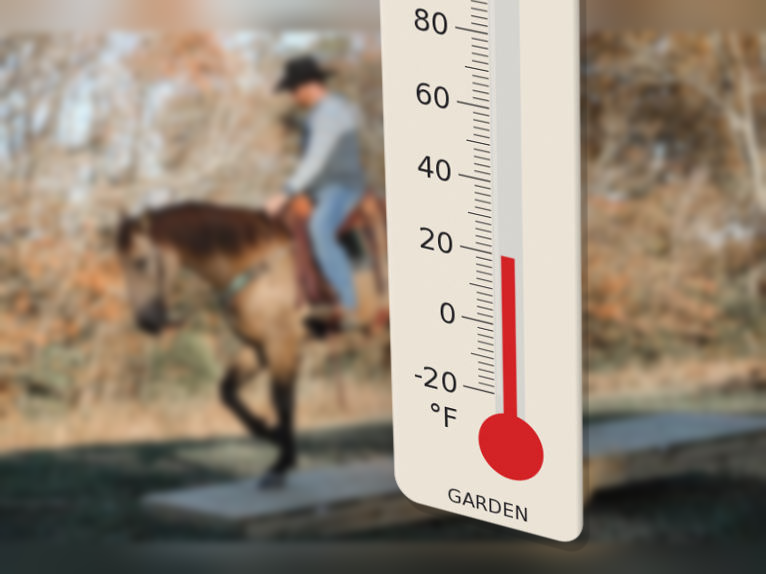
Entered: 20,°F
